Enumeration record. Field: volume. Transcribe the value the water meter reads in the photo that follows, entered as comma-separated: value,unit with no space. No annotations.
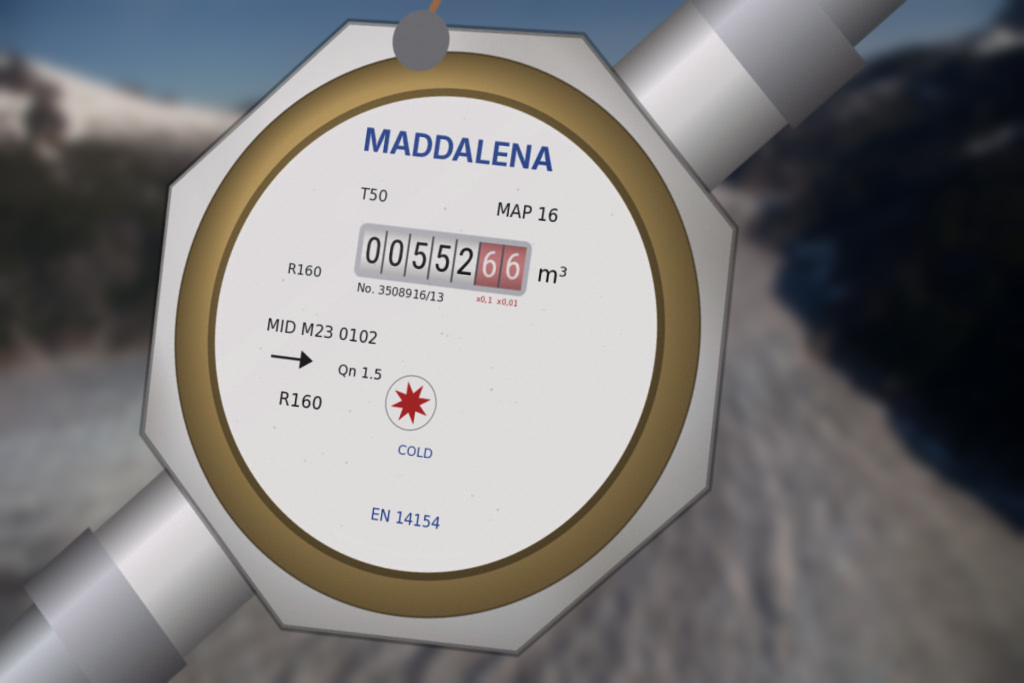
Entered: 552.66,m³
